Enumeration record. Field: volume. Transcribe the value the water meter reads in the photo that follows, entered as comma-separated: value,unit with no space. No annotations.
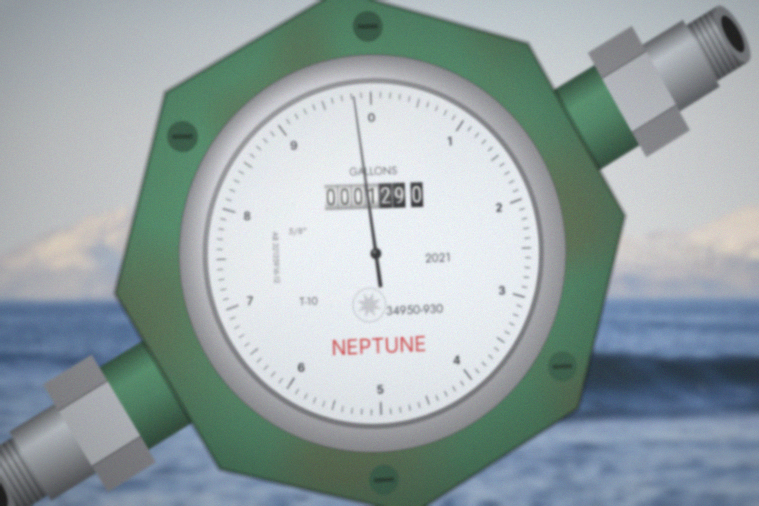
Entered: 1289.8,gal
